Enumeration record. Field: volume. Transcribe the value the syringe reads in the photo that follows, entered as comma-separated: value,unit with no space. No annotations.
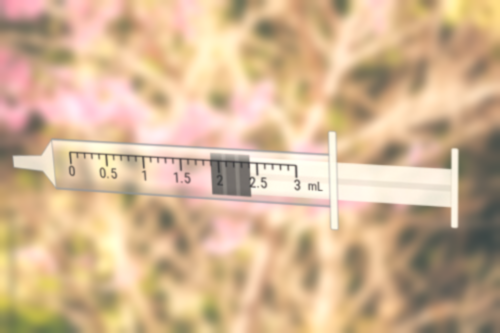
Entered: 1.9,mL
